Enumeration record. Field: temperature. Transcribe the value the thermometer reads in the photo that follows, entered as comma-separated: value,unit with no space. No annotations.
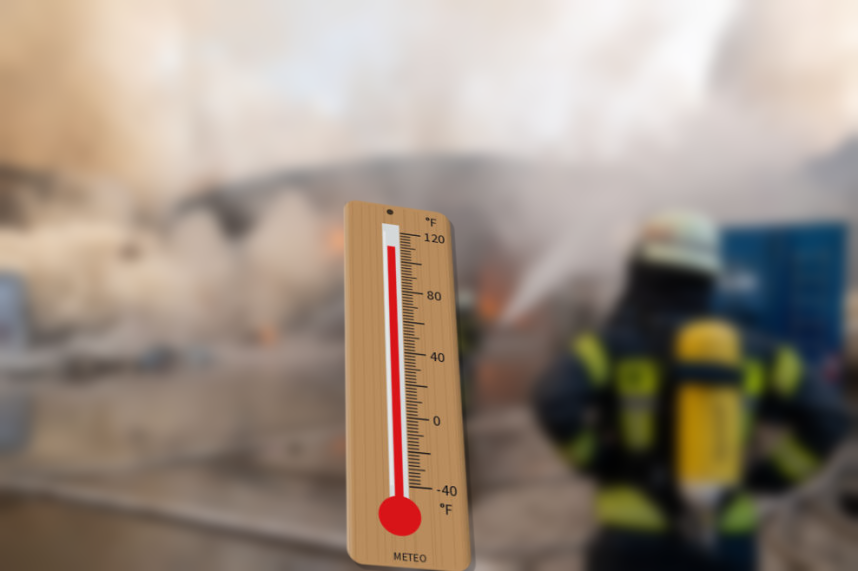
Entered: 110,°F
